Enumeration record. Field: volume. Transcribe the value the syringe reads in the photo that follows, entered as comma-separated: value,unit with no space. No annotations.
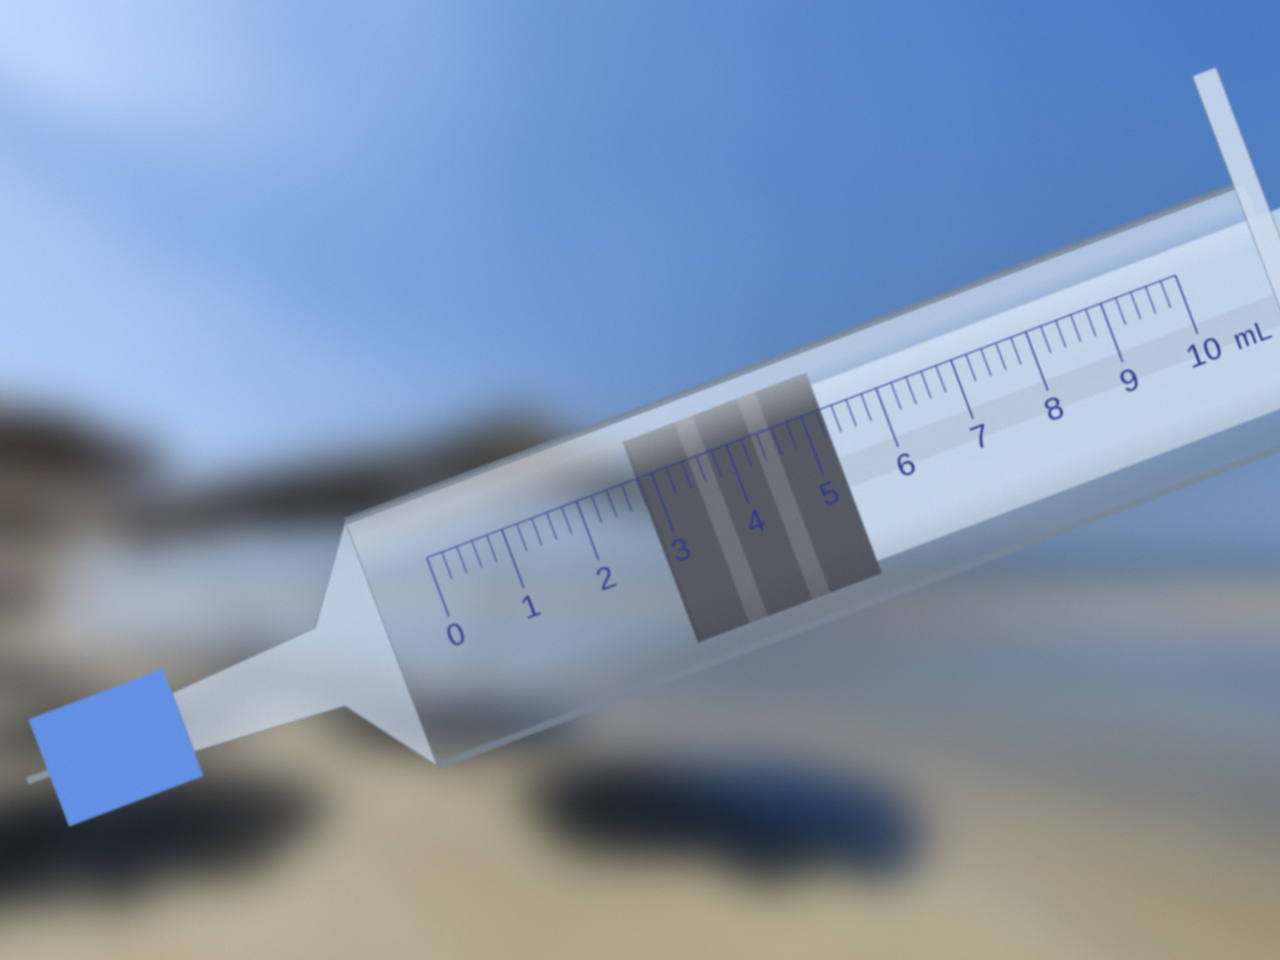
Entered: 2.8,mL
